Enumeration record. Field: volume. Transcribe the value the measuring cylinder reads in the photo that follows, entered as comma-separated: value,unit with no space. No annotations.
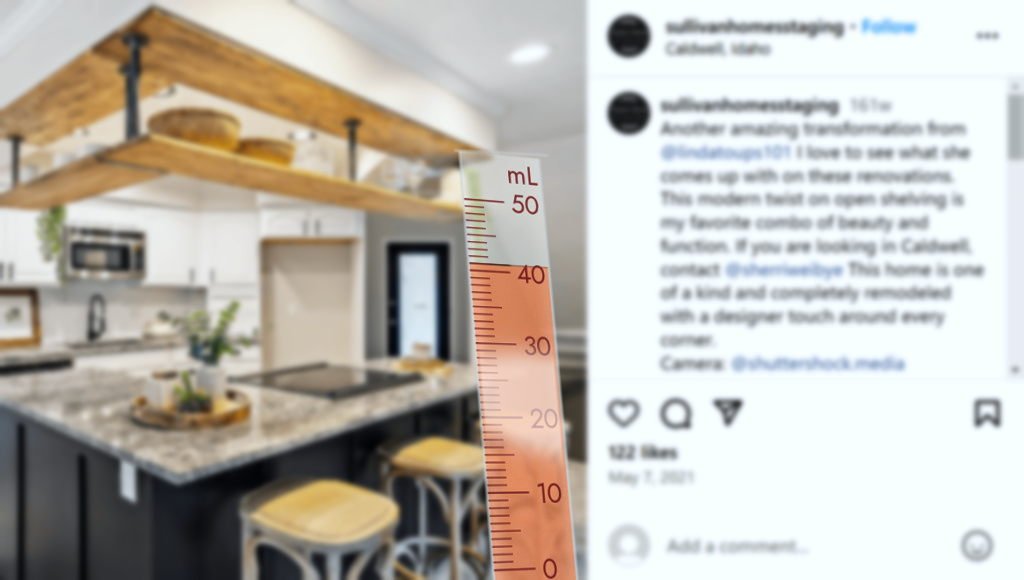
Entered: 41,mL
